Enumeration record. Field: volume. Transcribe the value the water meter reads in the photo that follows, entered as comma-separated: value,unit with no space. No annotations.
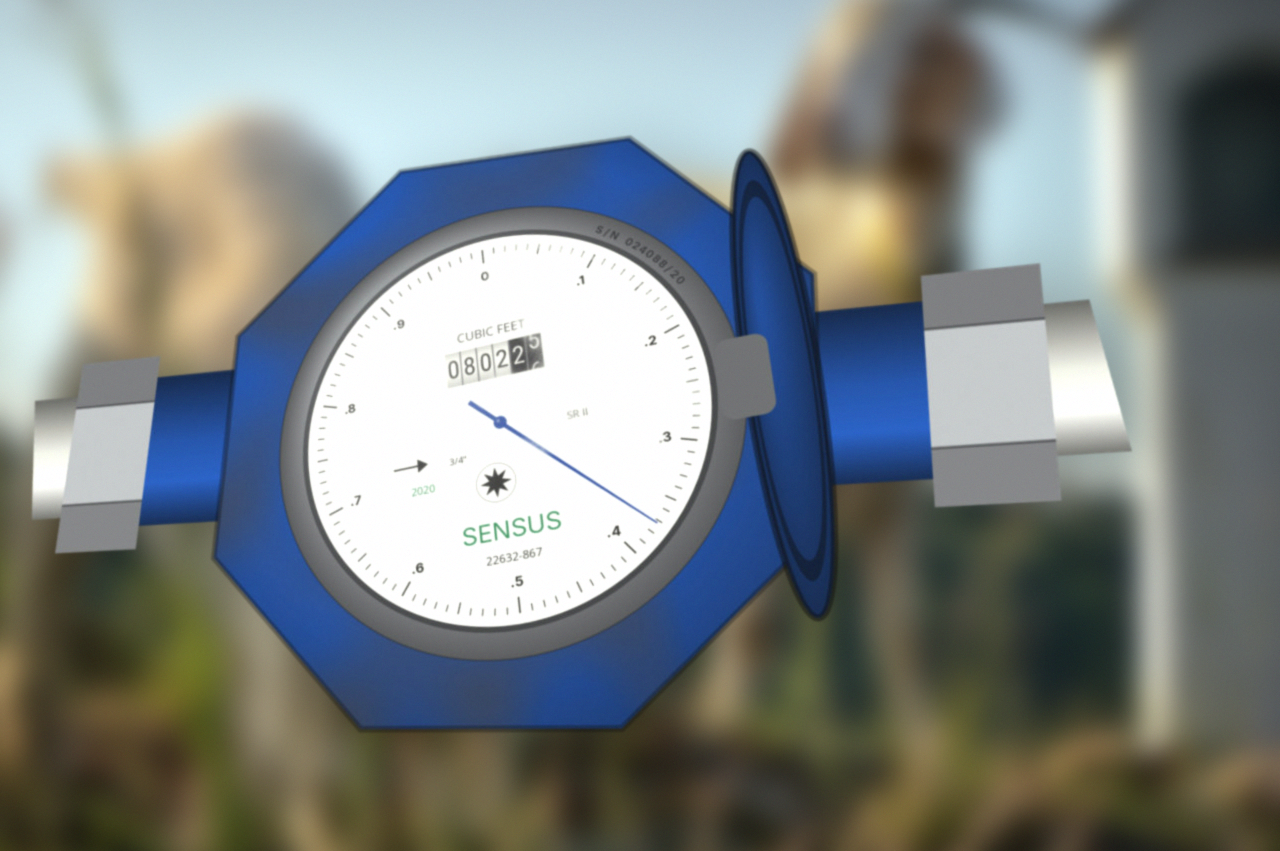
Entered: 80225.37,ft³
